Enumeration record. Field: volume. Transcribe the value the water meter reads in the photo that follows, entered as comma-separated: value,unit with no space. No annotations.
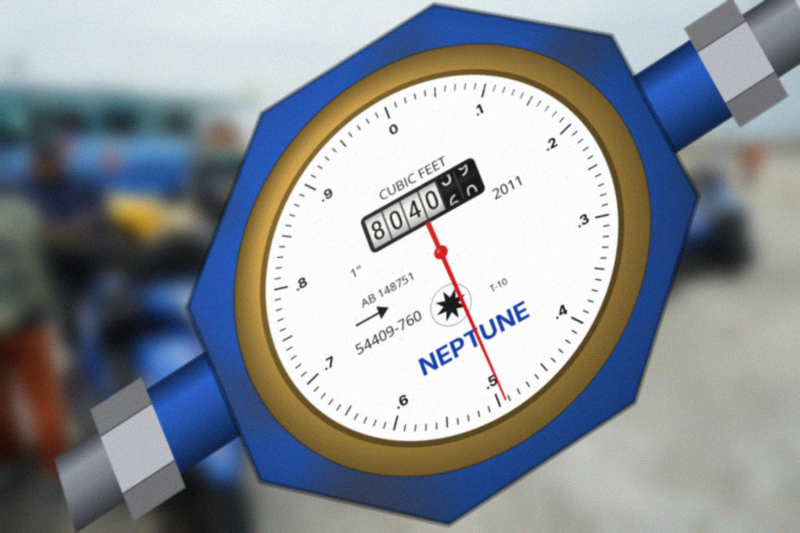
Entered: 804059.49,ft³
